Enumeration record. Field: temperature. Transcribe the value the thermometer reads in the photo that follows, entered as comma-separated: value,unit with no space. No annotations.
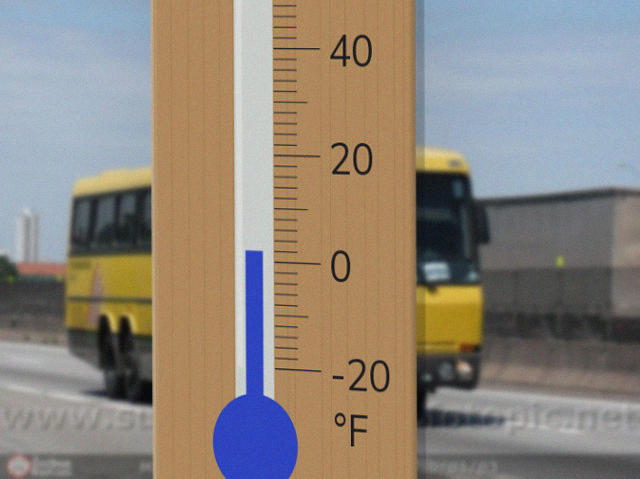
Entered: 2,°F
